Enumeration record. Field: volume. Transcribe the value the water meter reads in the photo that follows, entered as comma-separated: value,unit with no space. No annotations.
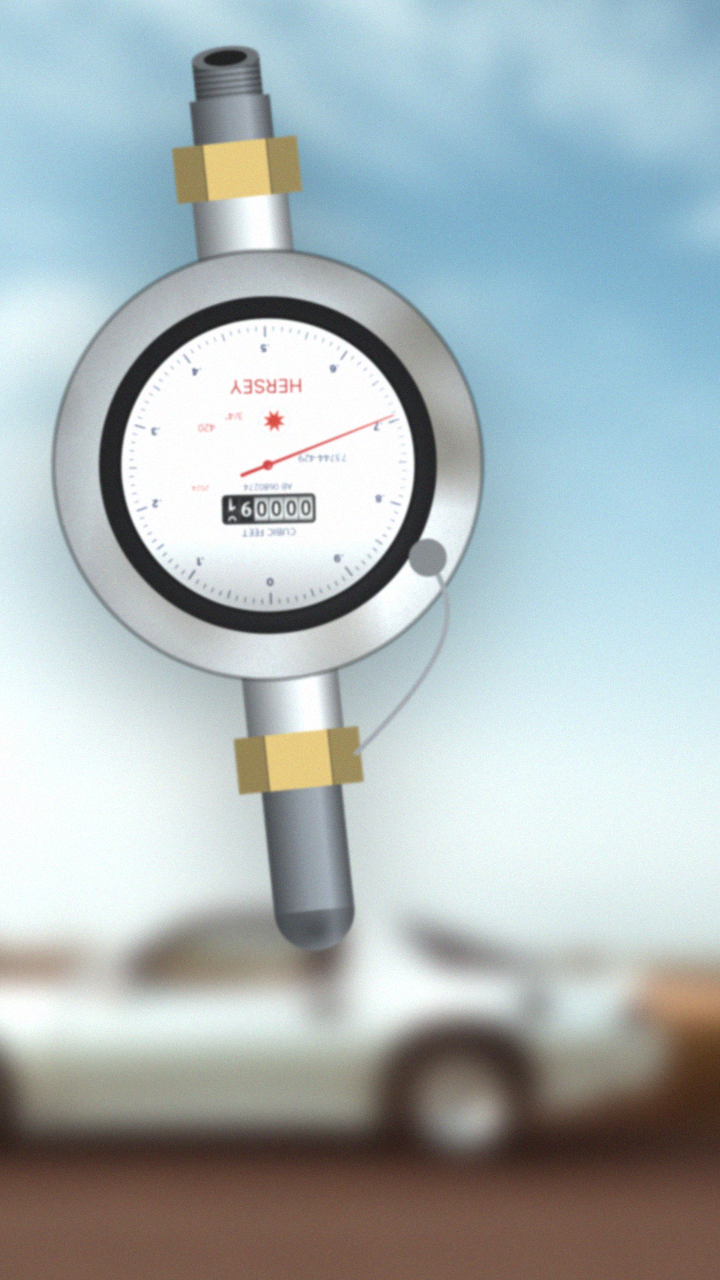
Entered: 90.69,ft³
